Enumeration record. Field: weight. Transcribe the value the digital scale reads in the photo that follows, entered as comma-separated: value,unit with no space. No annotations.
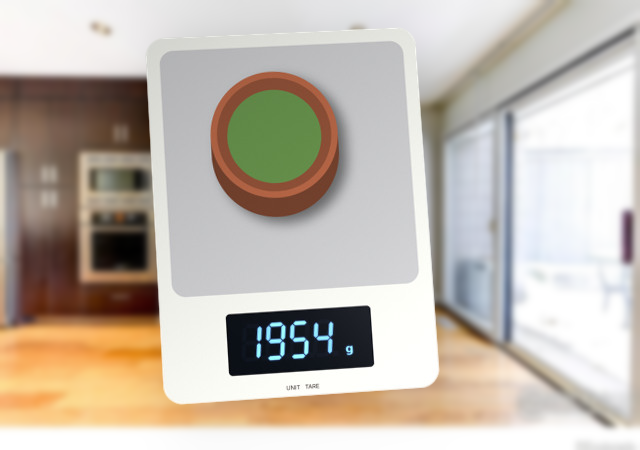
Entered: 1954,g
